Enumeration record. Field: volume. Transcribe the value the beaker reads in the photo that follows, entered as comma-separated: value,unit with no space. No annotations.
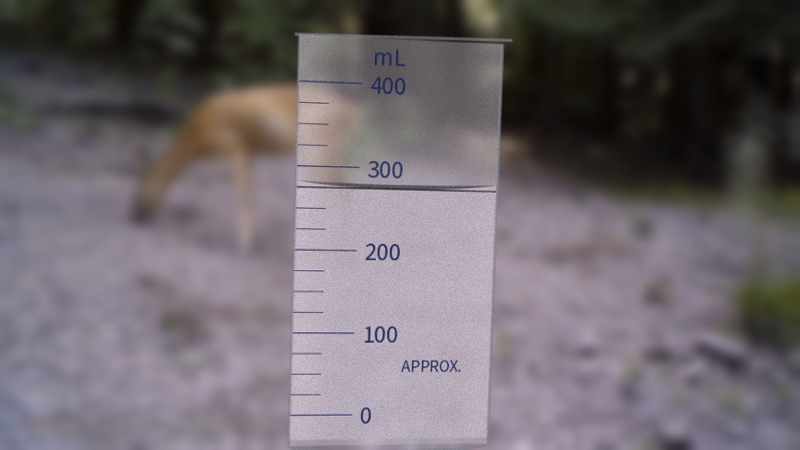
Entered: 275,mL
